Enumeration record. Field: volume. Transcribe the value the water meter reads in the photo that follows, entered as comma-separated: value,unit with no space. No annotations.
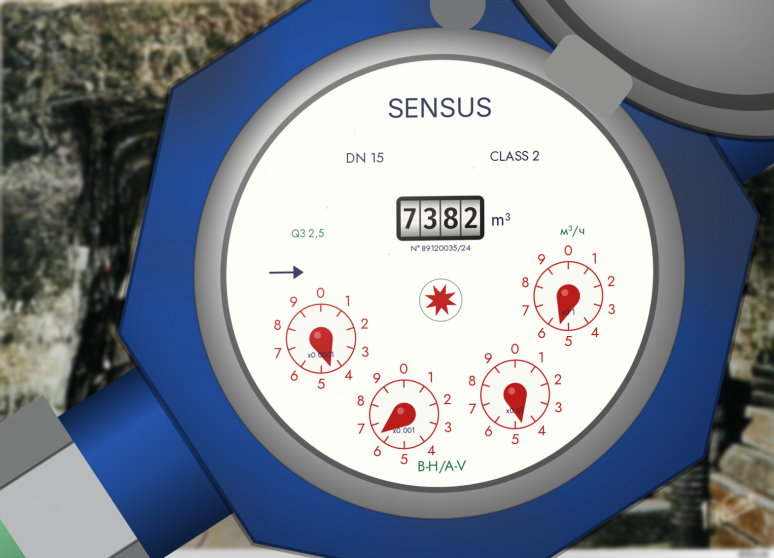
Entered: 7382.5464,m³
